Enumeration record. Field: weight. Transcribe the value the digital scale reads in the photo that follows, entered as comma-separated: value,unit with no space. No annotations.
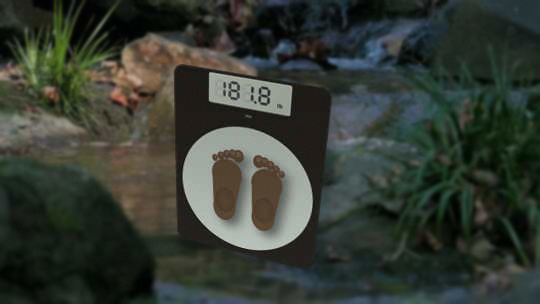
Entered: 181.8,lb
